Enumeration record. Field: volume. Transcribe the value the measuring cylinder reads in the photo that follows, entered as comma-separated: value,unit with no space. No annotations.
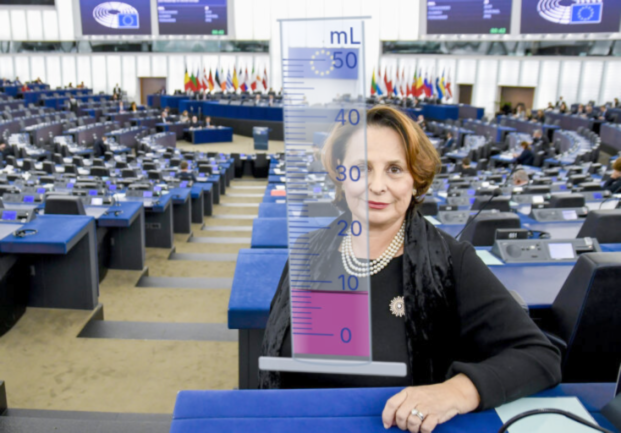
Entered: 8,mL
